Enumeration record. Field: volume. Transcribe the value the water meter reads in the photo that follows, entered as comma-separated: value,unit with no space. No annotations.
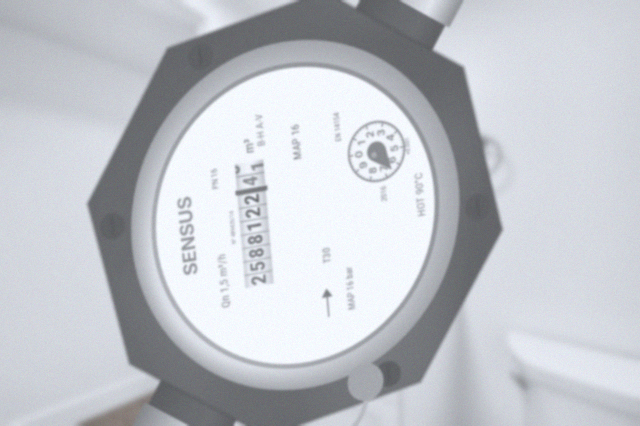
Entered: 2588122.406,m³
